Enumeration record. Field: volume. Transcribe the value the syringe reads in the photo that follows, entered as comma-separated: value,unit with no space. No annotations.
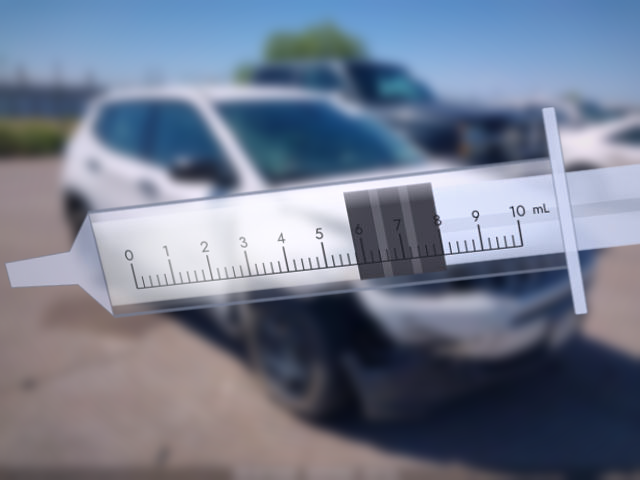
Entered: 5.8,mL
